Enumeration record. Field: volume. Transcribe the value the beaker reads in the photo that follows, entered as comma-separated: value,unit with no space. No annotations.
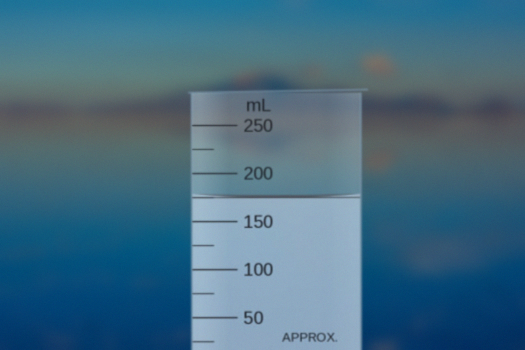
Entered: 175,mL
